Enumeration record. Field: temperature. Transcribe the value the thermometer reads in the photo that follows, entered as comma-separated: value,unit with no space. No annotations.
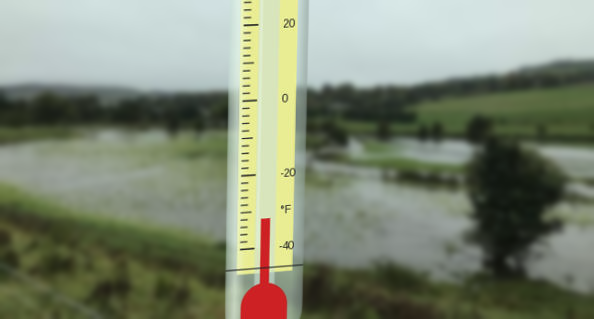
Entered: -32,°F
